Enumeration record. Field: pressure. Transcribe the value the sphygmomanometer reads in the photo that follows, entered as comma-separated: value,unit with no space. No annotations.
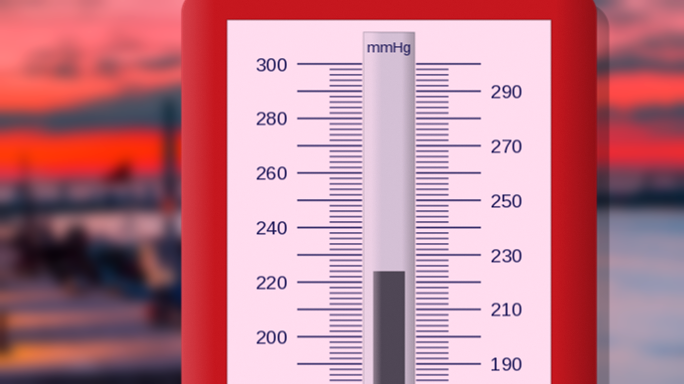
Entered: 224,mmHg
